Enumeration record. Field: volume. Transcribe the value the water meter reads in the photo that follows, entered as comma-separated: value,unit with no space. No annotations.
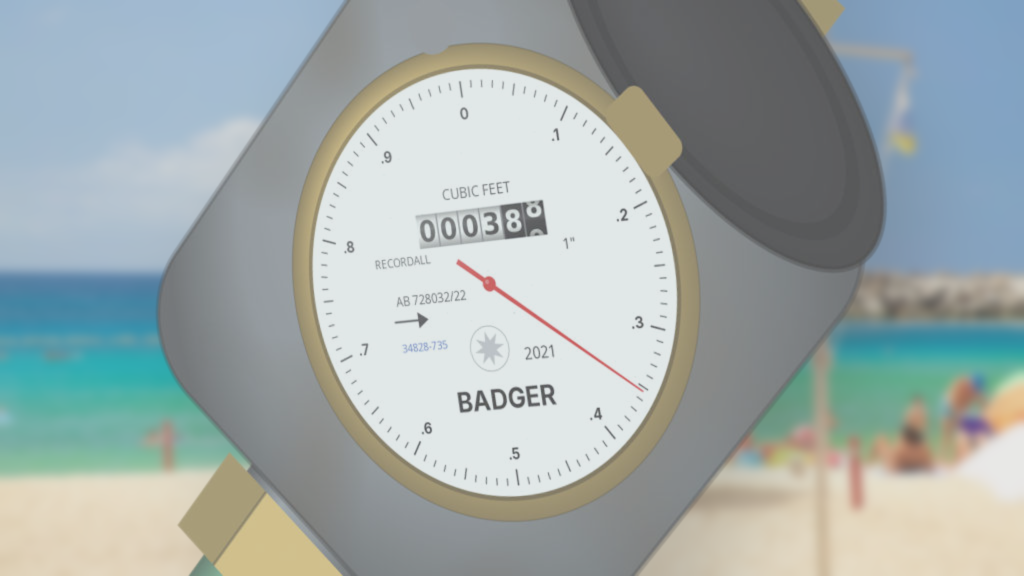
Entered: 388.35,ft³
